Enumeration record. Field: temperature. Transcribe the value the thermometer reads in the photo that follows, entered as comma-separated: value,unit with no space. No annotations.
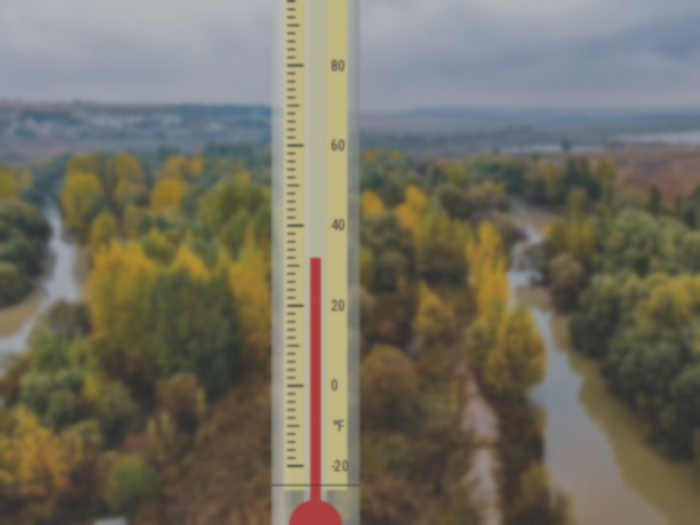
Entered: 32,°F
